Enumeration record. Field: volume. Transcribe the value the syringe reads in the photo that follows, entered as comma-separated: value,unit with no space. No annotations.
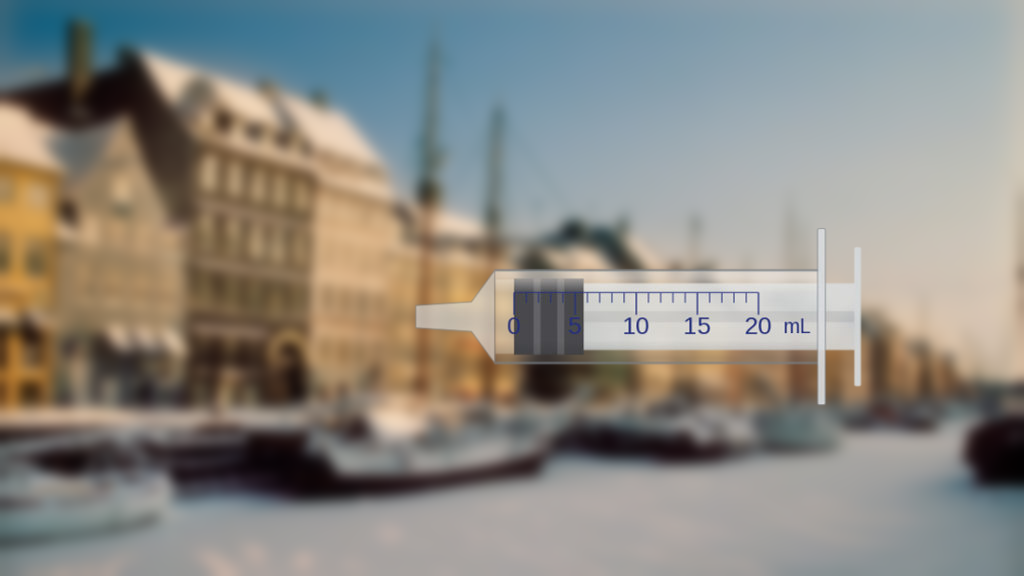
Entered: 0,mL
